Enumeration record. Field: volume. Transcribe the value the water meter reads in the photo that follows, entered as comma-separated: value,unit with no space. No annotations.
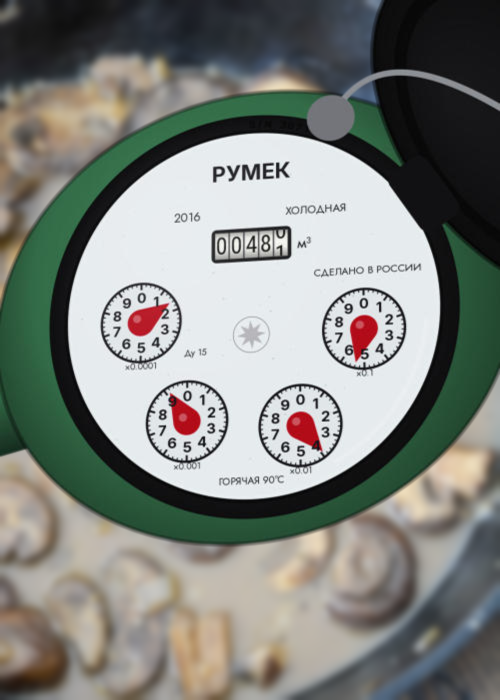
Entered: 480.5391,m³
